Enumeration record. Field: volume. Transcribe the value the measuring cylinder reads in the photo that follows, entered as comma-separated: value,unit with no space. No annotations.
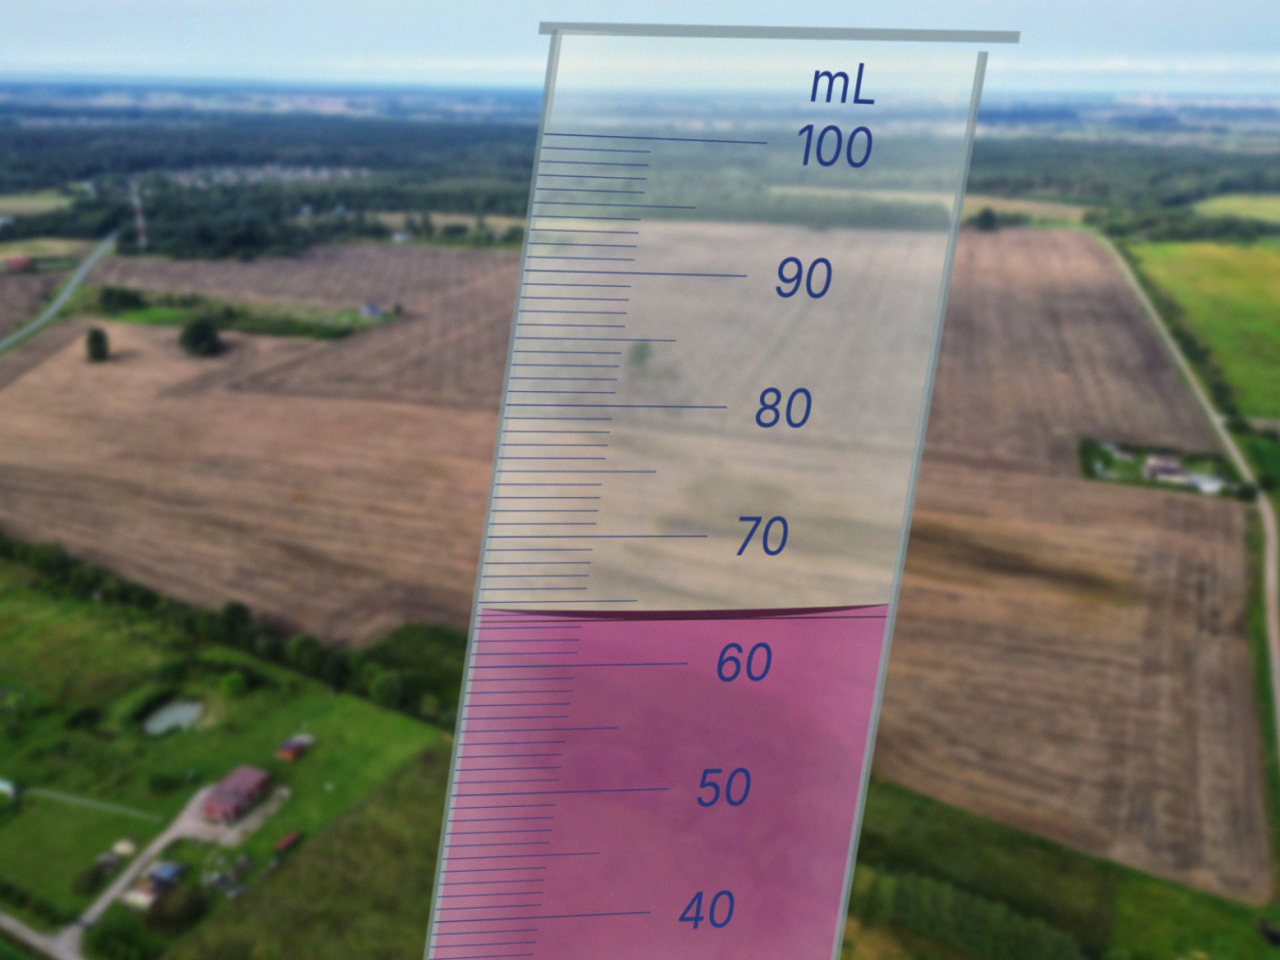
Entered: 63.5,mL
